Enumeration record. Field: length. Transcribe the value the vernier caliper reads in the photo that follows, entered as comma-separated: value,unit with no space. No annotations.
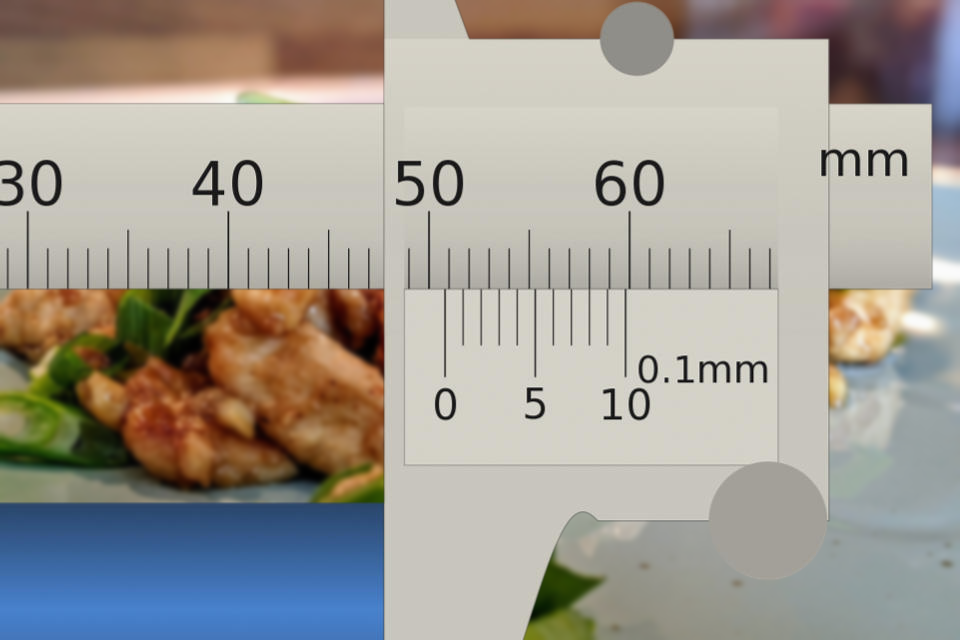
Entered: 50.8,mm
